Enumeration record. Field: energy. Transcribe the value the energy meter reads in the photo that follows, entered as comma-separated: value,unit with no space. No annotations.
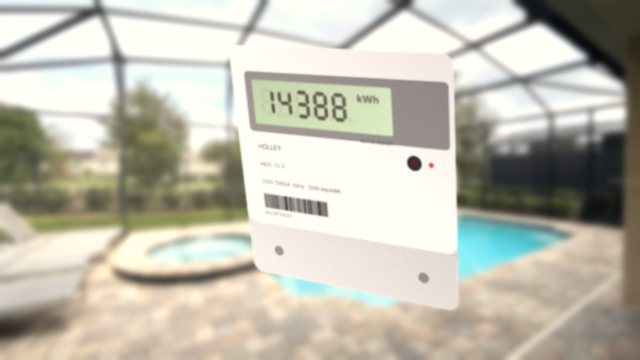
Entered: 14388,kWh
